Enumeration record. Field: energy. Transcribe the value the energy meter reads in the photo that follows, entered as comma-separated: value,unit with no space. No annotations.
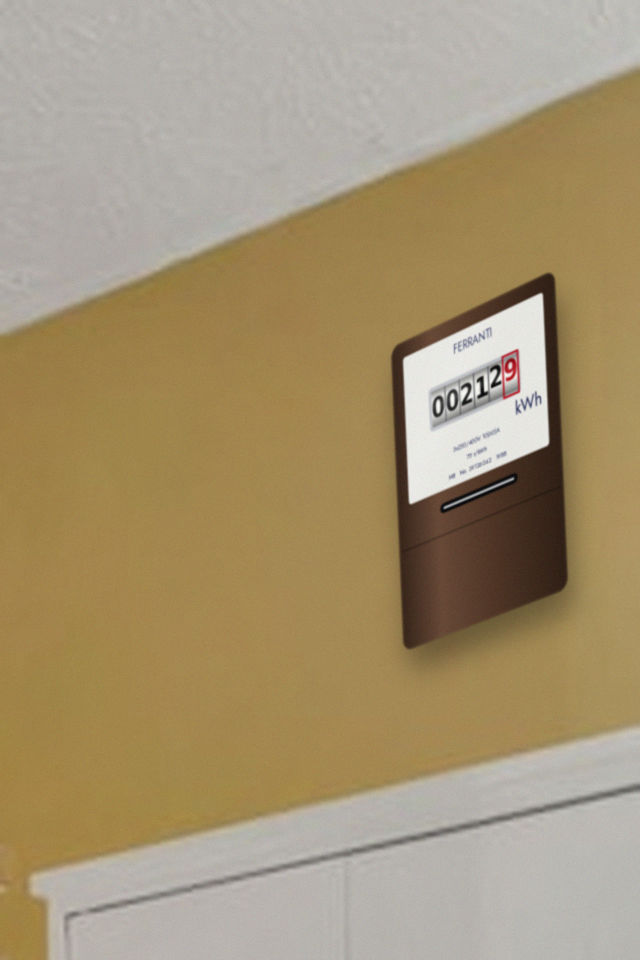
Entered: 212.9,kWh
